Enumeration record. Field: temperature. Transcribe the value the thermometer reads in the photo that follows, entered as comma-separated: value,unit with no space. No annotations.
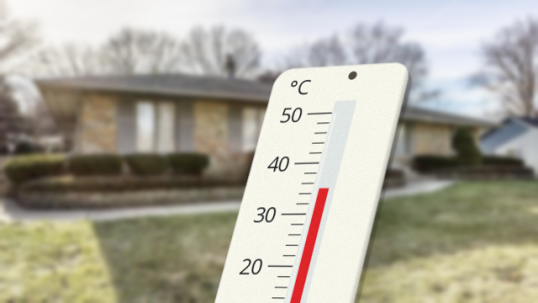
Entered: 35,°C
